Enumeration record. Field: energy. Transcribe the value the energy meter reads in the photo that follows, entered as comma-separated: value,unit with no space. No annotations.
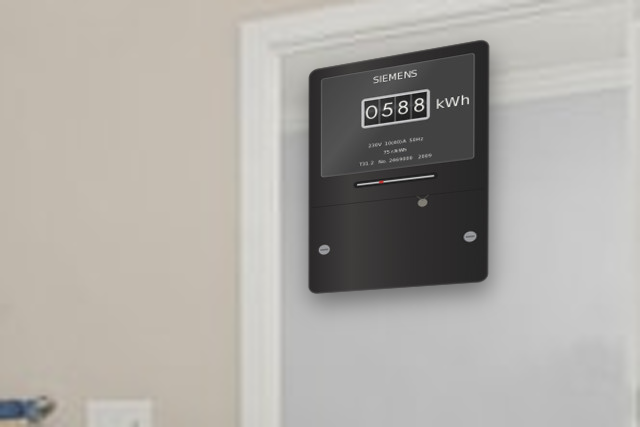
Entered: 588,kWh
